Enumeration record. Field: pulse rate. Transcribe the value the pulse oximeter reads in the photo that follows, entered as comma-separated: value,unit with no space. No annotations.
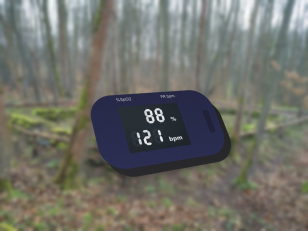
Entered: 121,bpm
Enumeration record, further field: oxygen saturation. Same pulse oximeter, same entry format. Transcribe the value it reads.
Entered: 88,%
